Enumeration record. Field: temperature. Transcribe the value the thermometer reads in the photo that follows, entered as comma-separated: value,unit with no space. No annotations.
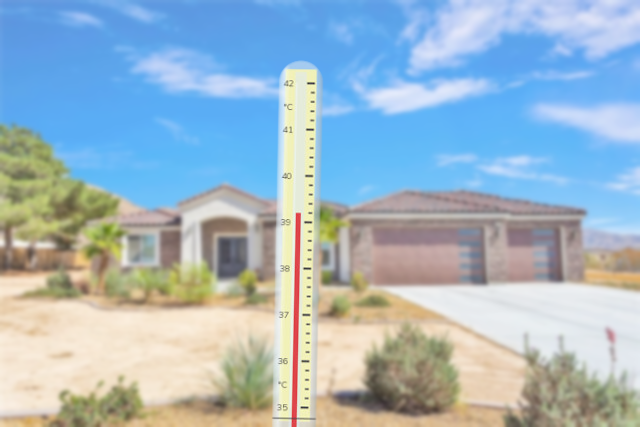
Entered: 39.2,°C
